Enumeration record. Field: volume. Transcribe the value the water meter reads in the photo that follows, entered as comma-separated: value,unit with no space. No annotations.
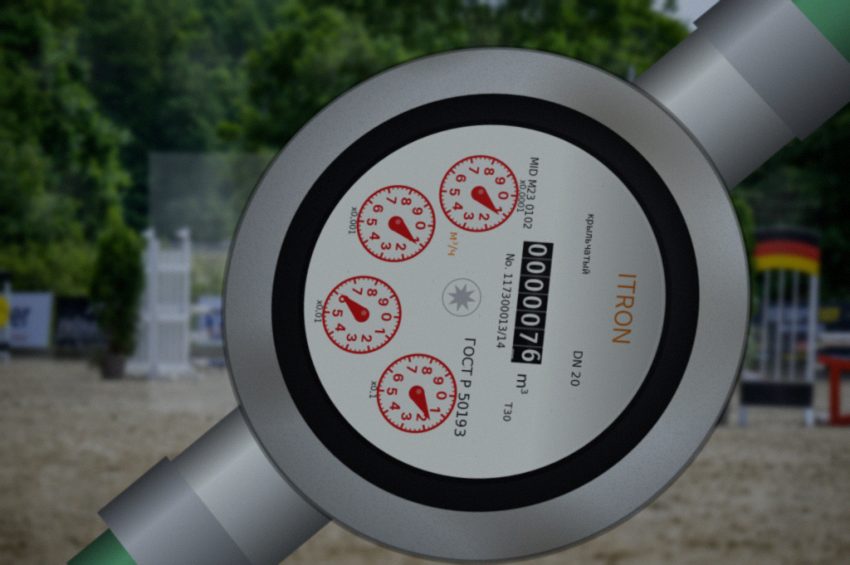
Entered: 76.1611,m³
